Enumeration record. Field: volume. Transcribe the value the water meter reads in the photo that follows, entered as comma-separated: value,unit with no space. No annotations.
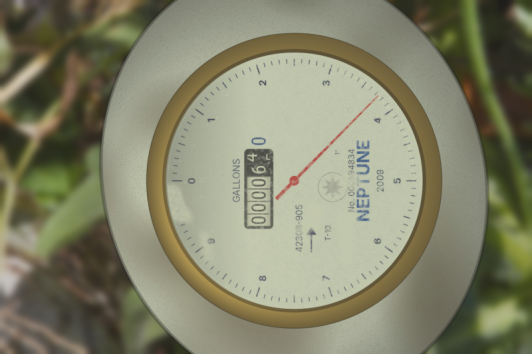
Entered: 643.7,gal
